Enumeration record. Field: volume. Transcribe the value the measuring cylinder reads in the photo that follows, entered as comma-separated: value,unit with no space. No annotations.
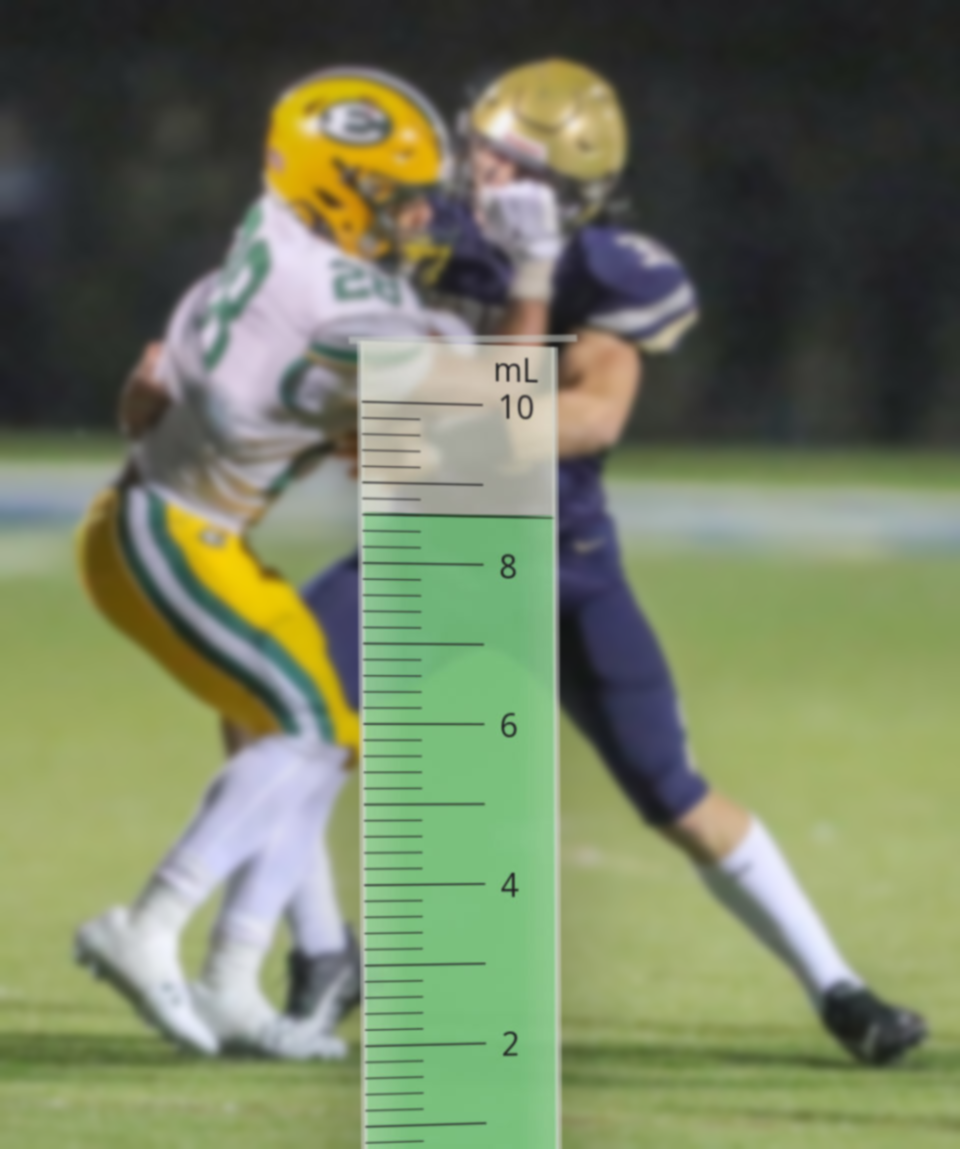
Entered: 8.6,mL
